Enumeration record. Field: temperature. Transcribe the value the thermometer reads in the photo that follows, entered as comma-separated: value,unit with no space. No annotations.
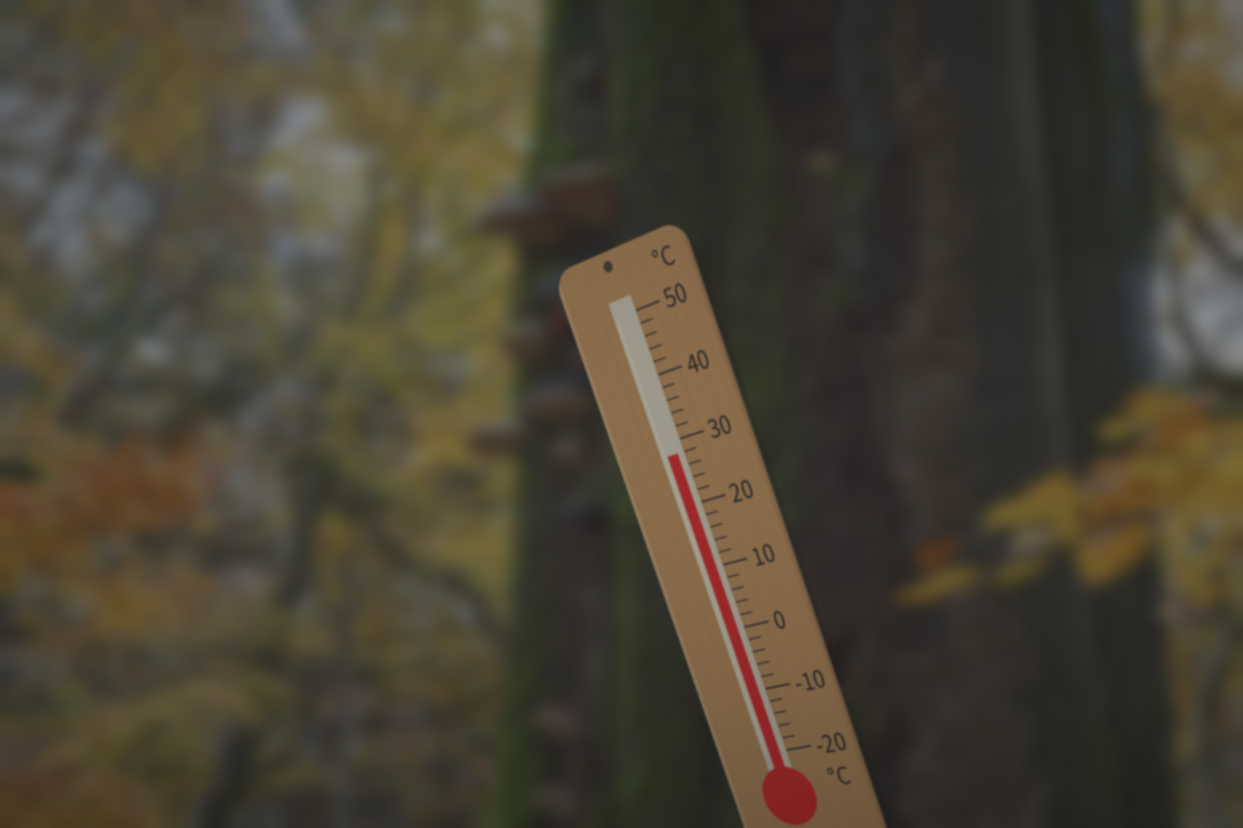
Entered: 28,°C
